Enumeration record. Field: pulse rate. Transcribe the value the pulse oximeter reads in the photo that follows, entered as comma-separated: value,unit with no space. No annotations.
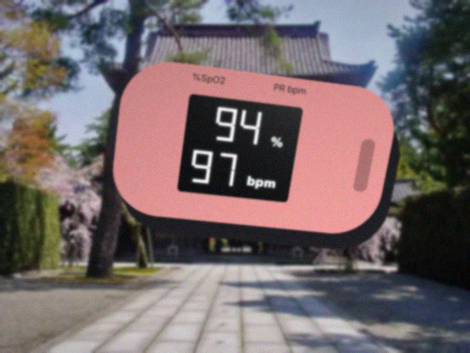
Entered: 97,bpm
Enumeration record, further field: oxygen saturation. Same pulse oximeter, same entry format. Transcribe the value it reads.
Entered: 94,%
